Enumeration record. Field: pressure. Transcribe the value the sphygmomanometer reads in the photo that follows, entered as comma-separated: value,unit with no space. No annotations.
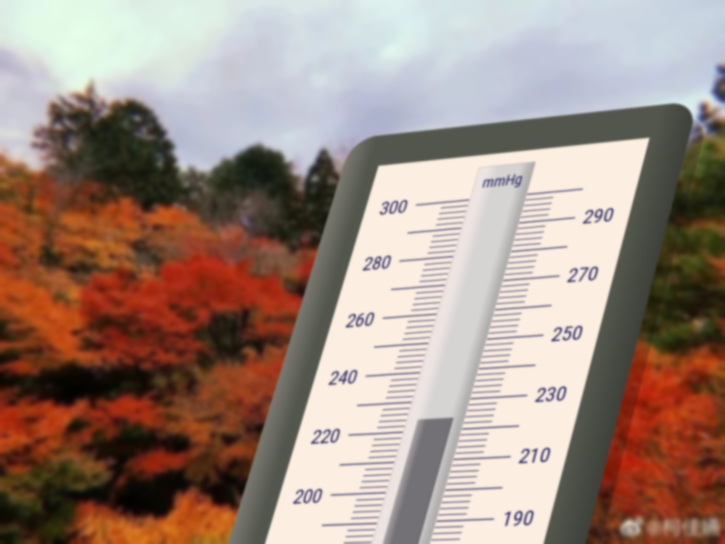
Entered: 224,mmHg
